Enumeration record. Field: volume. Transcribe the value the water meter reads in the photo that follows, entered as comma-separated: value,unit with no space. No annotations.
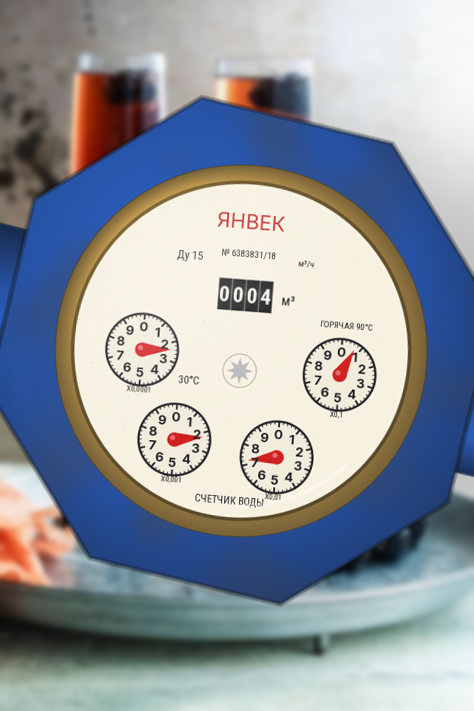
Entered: 4.0722,m³
